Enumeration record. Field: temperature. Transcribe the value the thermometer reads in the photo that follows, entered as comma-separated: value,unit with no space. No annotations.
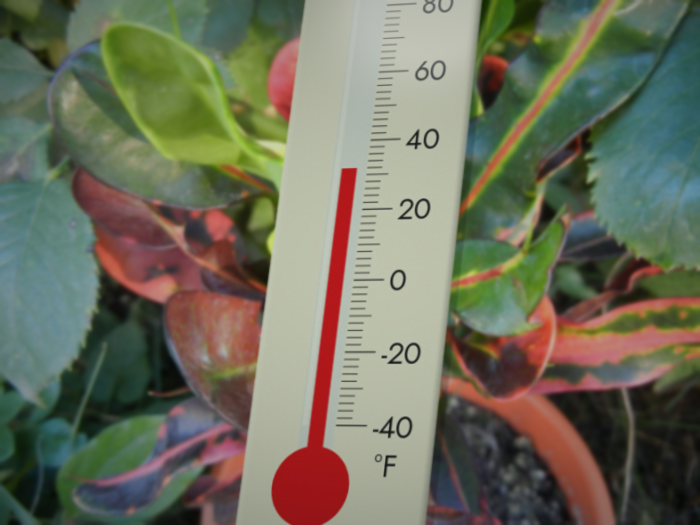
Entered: 32,°F
